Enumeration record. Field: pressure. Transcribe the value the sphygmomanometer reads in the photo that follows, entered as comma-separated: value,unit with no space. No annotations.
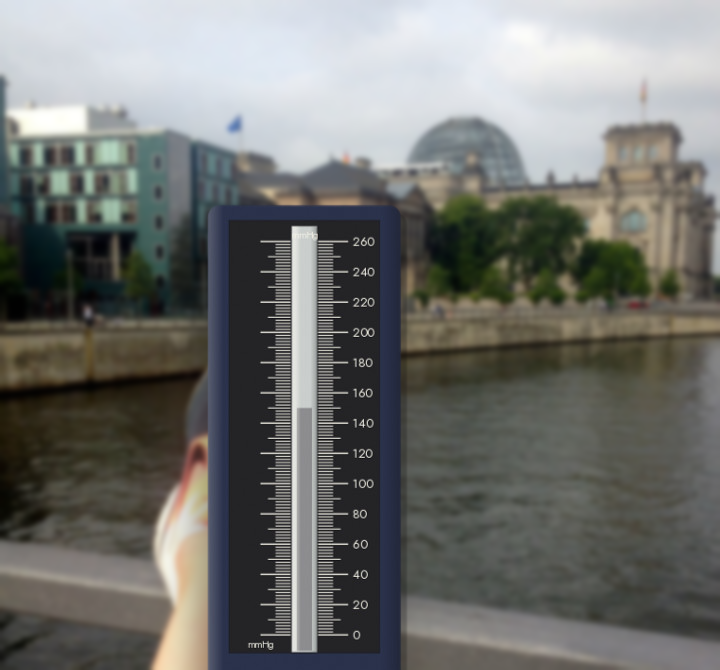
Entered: 150,mmHg
